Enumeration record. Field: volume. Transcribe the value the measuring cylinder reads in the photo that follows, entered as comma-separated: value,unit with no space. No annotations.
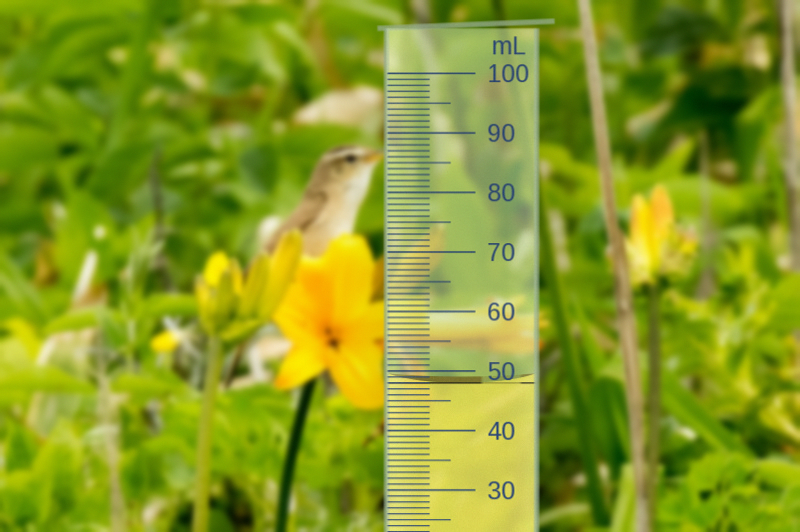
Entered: 48,mL
